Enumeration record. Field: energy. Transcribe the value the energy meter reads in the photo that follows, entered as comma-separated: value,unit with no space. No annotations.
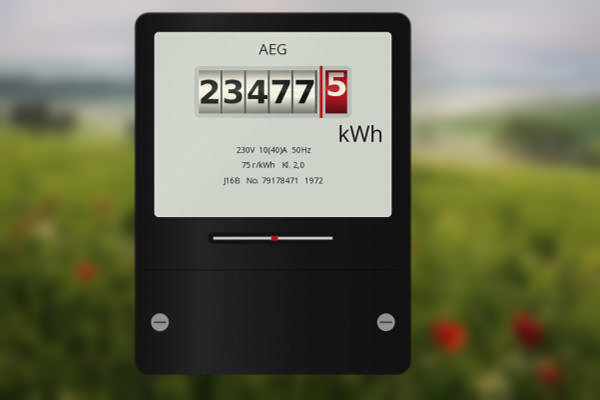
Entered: 23477.5,kWh
